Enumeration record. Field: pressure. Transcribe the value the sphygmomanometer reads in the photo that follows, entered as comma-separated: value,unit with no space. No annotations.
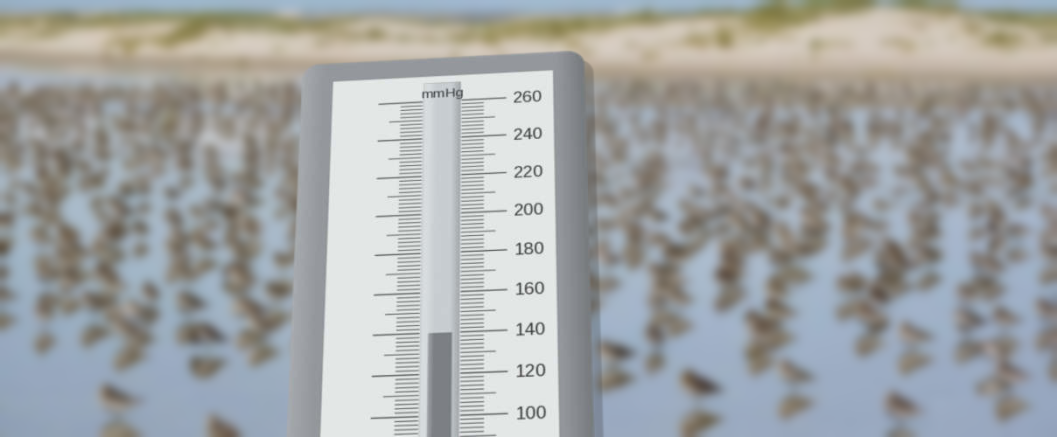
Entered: 140,mmHg
